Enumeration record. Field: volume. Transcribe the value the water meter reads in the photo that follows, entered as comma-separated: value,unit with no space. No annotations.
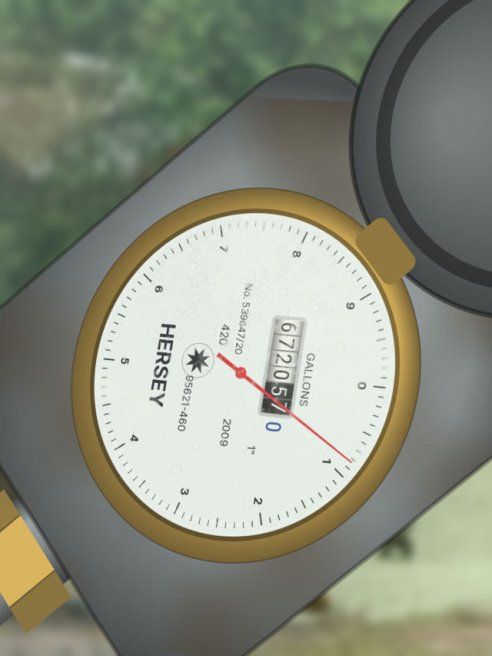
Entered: 6720570.8,gal
